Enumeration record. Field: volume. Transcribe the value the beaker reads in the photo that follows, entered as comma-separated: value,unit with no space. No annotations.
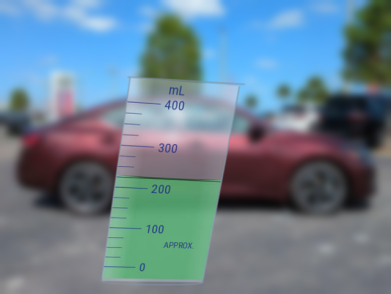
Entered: 225,mL
